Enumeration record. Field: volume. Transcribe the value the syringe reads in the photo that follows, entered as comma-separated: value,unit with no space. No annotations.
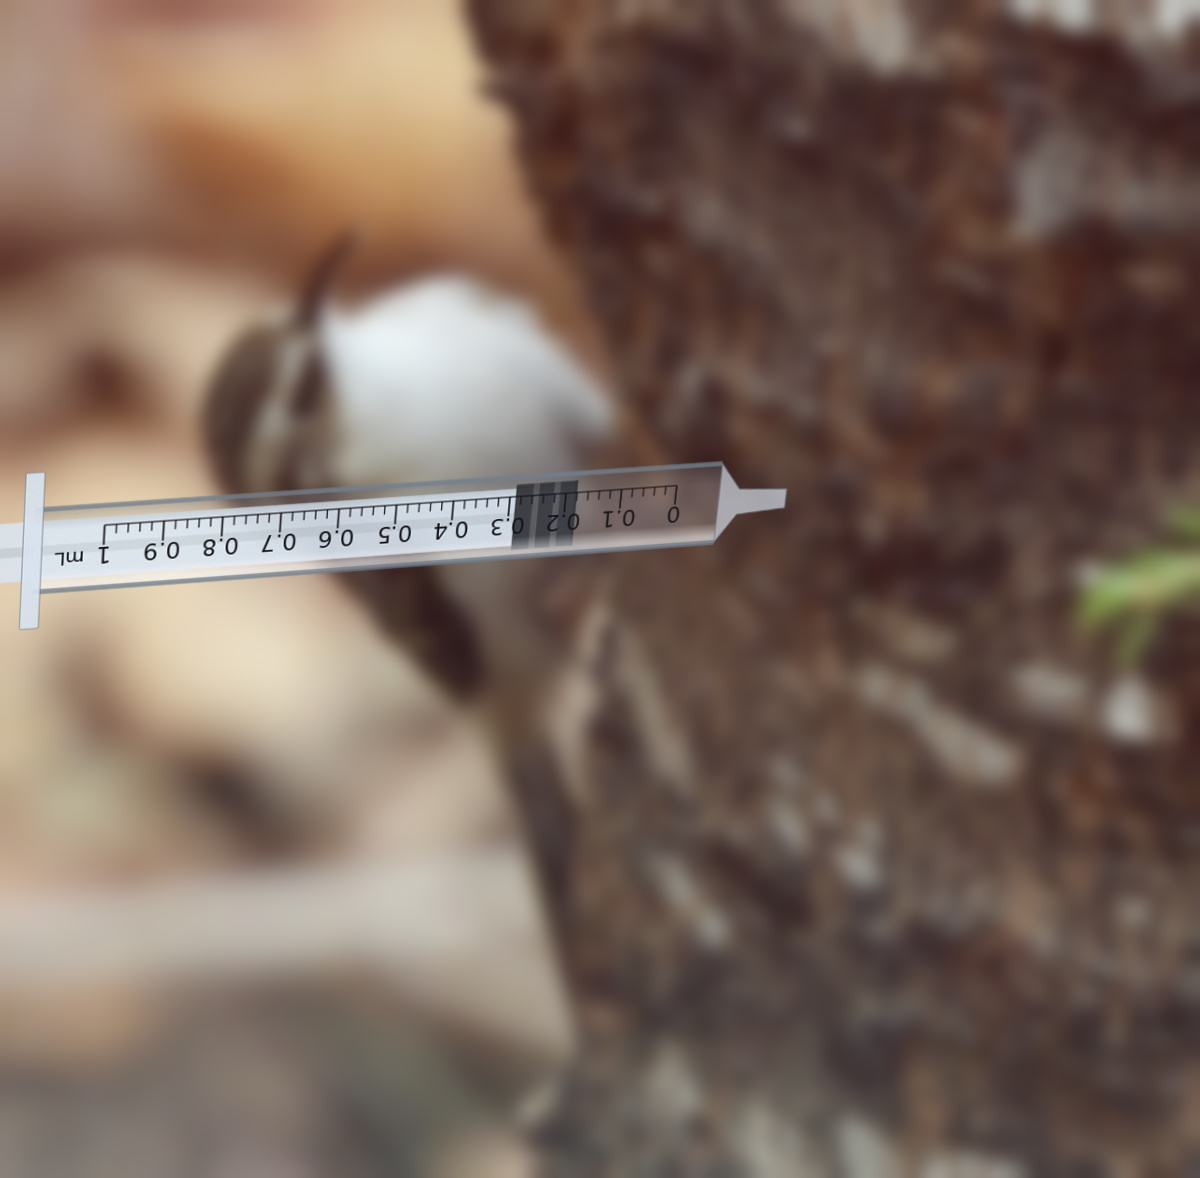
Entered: 0.18,mL
